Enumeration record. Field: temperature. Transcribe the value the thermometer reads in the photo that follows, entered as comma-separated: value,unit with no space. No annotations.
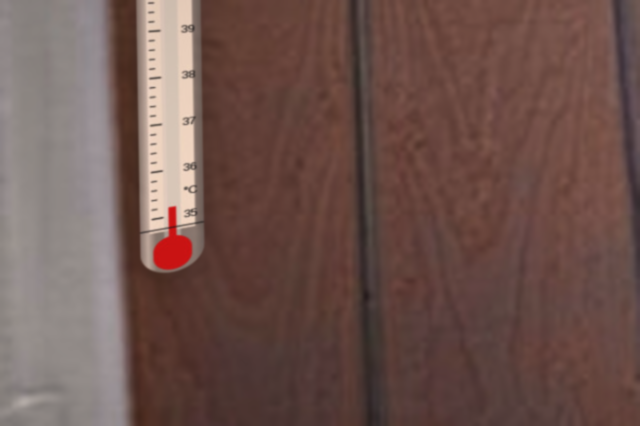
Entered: 35.2,°C
